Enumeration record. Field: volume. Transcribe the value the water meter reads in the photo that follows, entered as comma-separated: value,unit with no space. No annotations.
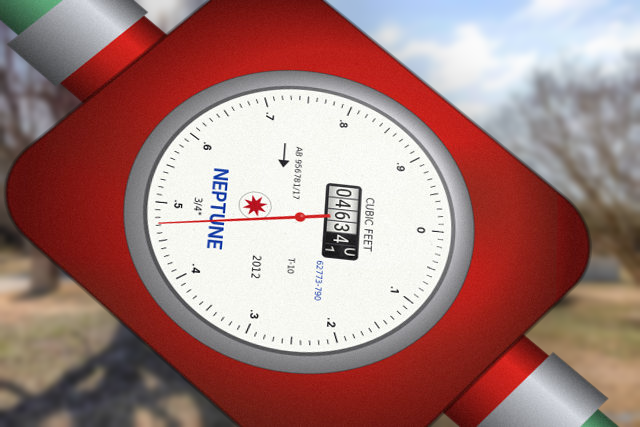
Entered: 46340.47,ft³
